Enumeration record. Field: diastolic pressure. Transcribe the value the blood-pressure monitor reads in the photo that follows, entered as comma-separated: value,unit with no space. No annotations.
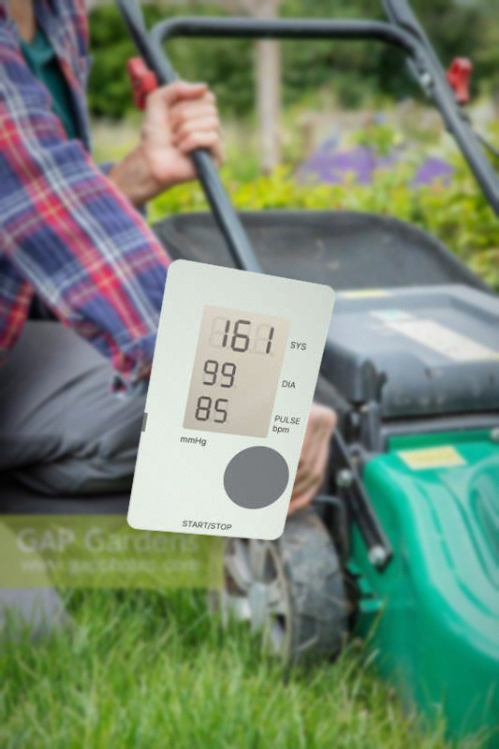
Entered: 99,mmHg
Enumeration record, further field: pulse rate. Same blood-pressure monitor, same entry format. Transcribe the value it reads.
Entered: 85,bpm
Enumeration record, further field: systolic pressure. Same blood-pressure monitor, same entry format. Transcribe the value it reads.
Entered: 161,mmHg
